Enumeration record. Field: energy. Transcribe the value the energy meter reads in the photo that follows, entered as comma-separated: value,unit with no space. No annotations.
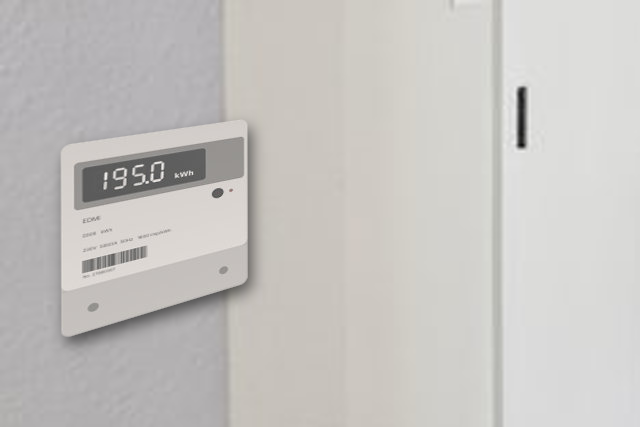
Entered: 195.0,kWh
